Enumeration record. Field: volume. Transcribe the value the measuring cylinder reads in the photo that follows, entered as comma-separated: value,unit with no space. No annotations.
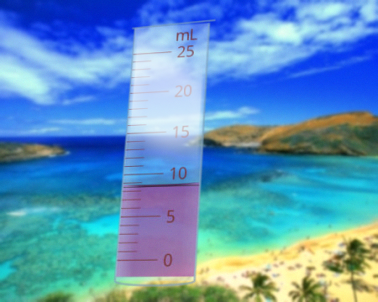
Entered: 8.5,mL
